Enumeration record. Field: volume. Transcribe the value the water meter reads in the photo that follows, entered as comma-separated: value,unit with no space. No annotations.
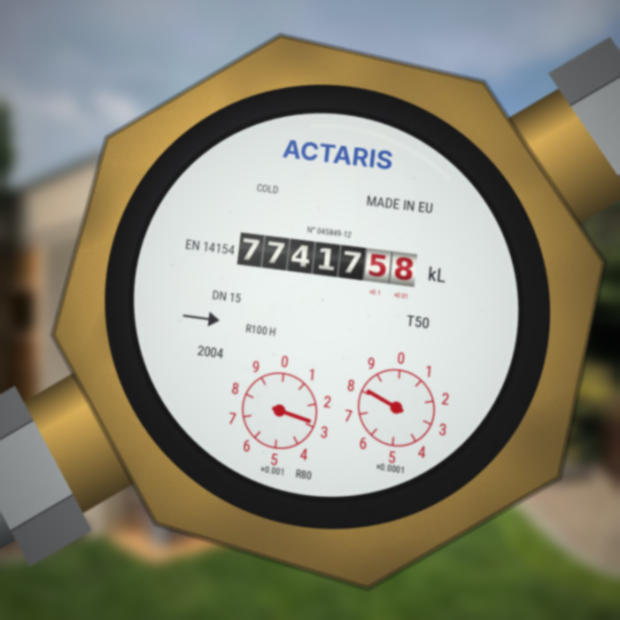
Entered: 77417.5828,kL
